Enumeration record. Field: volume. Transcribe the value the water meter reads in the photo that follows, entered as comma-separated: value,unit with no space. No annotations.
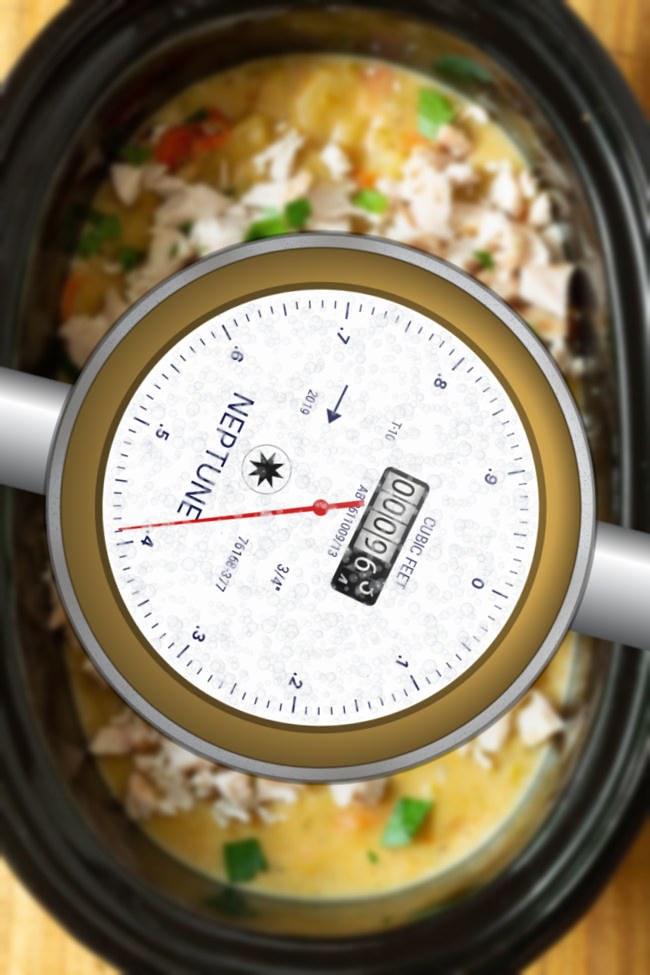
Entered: 963.41,ft³
